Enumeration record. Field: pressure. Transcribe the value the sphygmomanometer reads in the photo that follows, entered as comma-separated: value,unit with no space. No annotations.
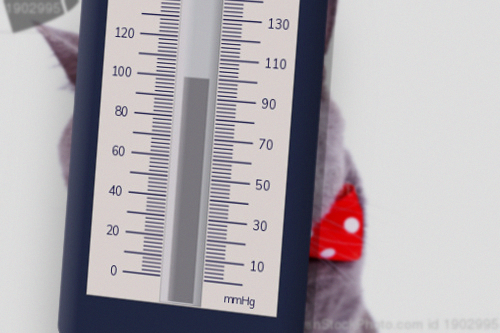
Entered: 100,mmHg
